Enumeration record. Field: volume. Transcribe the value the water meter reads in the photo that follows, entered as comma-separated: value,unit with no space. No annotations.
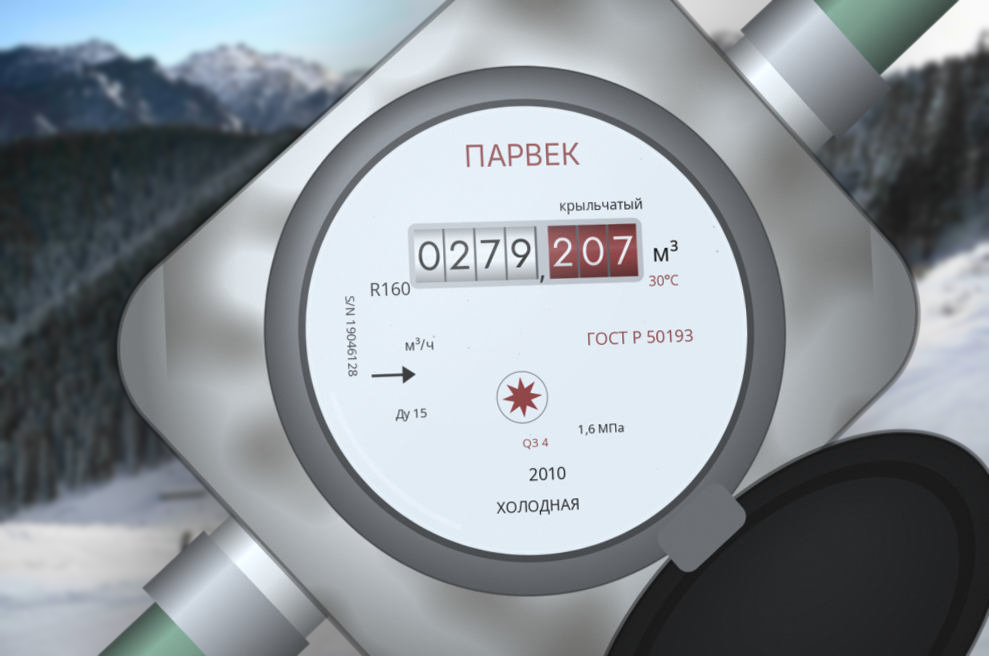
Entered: 279.207,m³
